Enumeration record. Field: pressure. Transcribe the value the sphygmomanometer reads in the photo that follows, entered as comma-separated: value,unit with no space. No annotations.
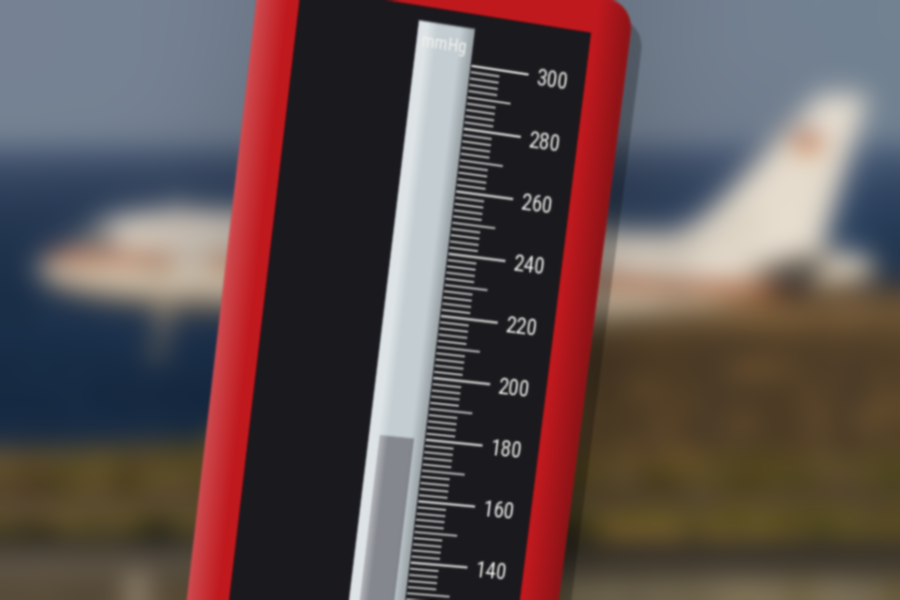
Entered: 180,mmHg
